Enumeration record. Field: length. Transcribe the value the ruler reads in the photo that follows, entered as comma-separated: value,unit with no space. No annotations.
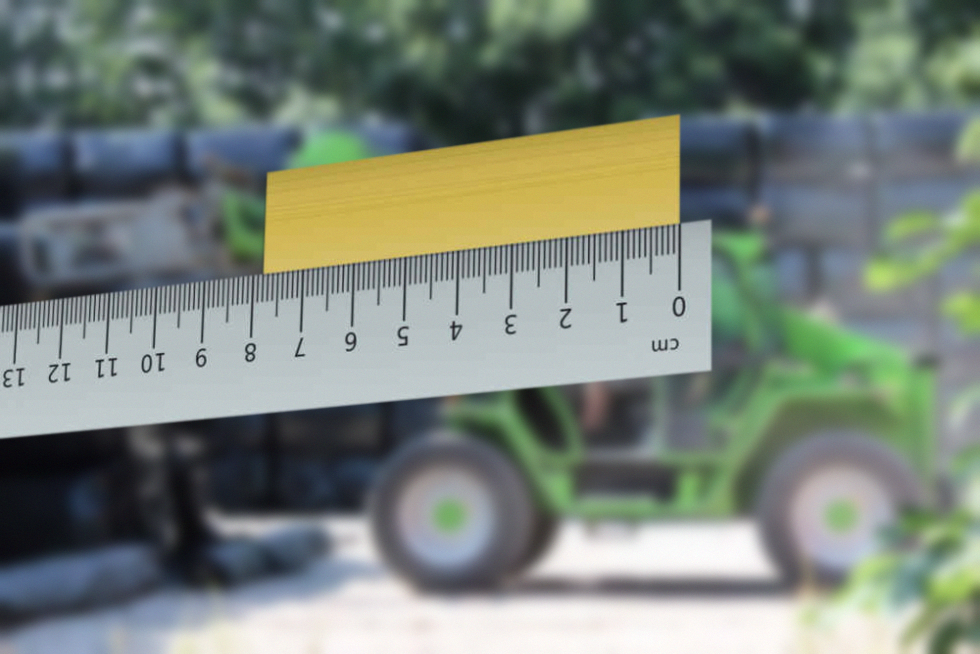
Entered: 7.8,cm
